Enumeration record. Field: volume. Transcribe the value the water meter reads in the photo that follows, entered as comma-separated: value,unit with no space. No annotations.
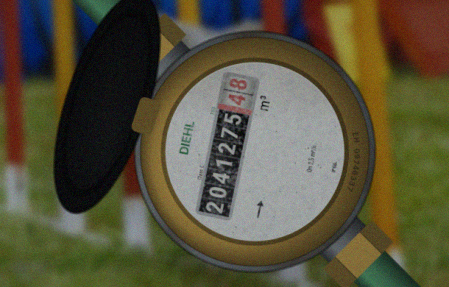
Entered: 2041275.48,m³
